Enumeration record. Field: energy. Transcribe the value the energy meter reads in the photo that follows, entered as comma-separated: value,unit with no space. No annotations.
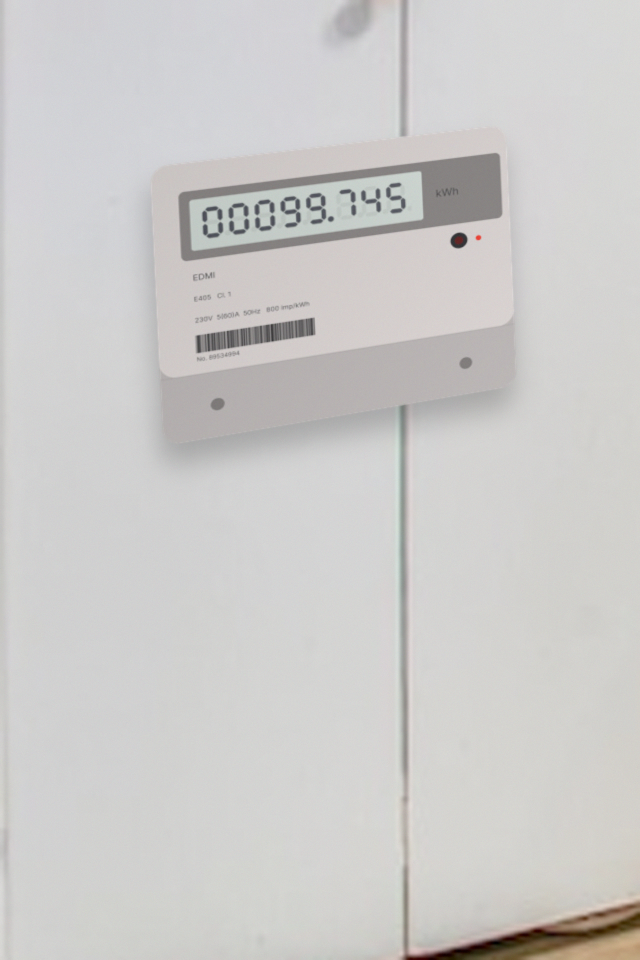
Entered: 99.745,kWh
